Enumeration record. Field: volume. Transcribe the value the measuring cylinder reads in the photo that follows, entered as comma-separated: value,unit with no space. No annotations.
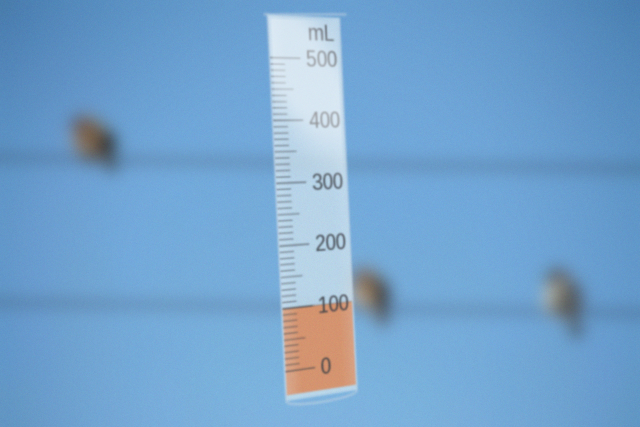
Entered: 100,mL
